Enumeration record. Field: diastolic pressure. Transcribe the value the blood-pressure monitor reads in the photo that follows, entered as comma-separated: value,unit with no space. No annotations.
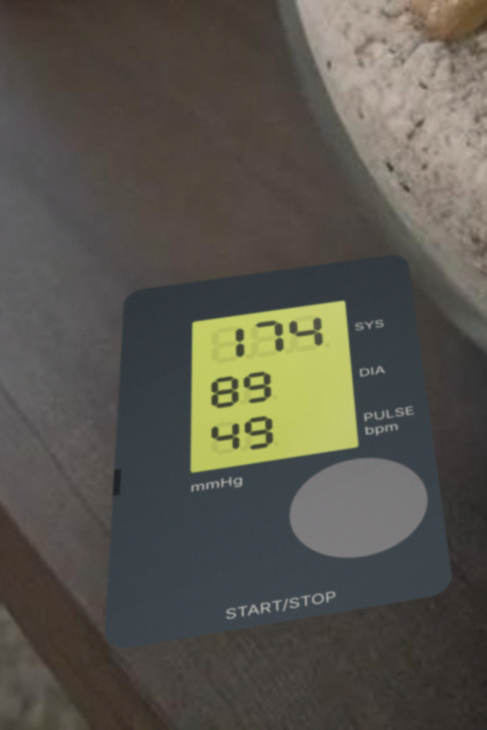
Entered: 89,mmHg
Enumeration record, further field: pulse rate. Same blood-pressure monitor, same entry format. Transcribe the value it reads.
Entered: 49,bpm
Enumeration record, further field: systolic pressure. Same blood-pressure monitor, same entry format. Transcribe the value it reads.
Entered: 174,mmHg
